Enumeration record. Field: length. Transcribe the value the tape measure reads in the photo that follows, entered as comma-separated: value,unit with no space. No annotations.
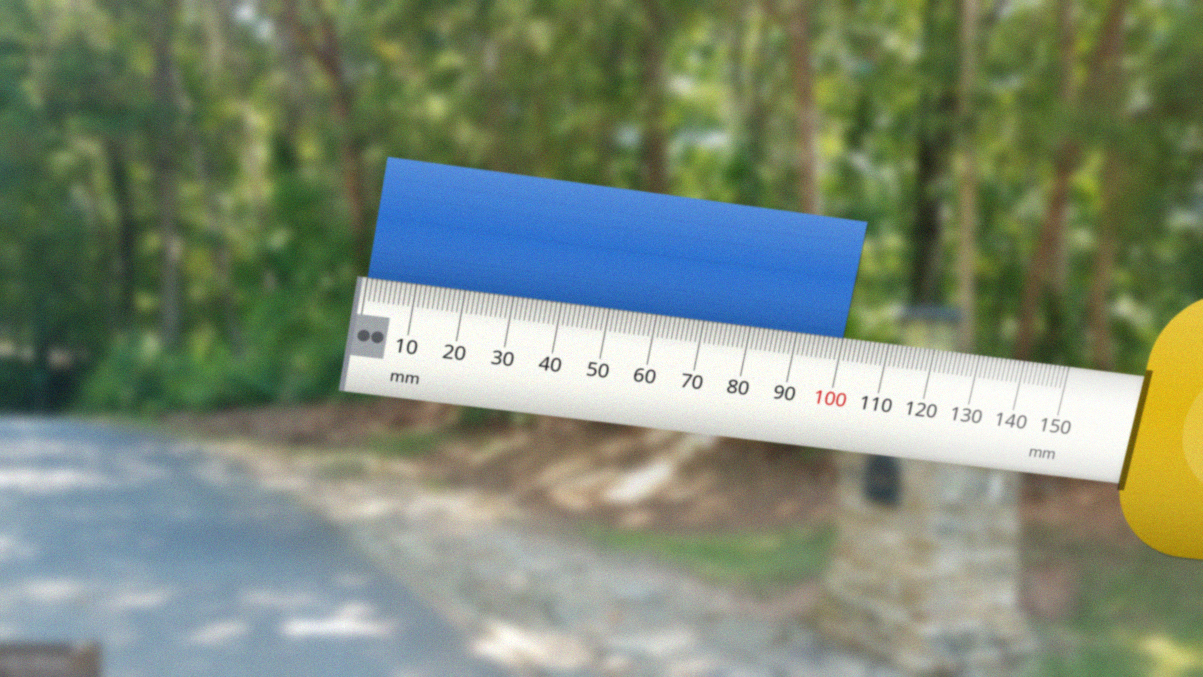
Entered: 100,mm
